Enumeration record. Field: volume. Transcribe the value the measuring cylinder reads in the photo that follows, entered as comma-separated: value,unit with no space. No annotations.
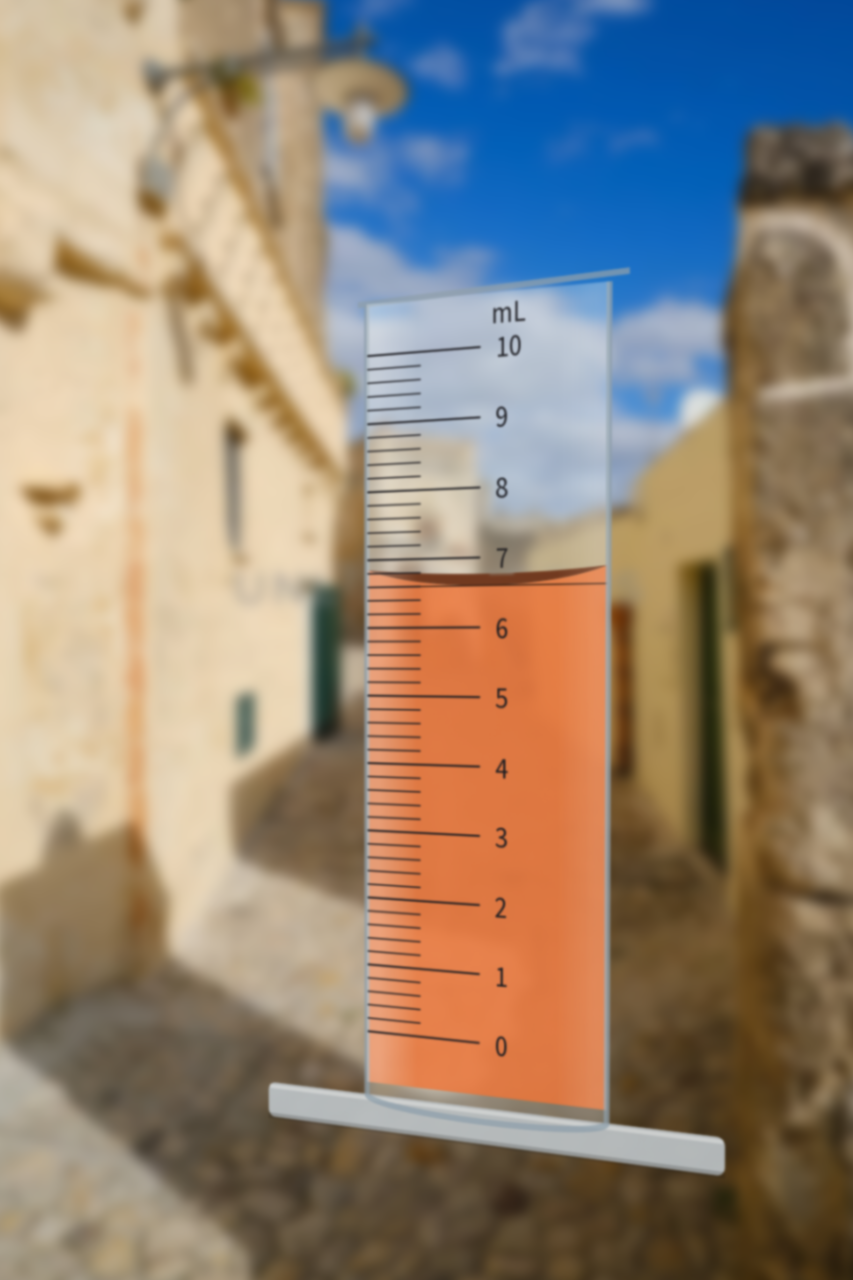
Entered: 6.6,mL
